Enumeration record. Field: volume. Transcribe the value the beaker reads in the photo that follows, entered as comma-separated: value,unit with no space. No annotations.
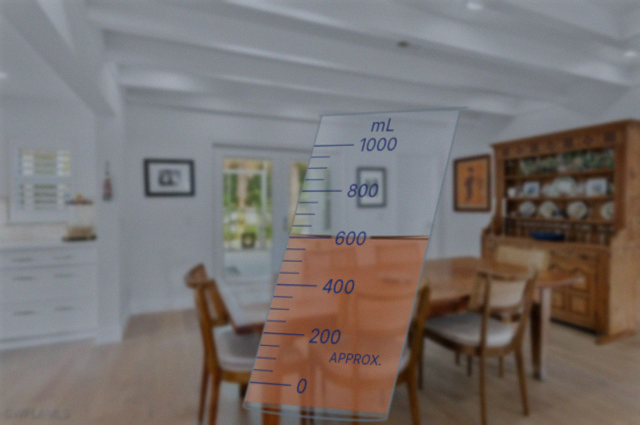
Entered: 600,mL
